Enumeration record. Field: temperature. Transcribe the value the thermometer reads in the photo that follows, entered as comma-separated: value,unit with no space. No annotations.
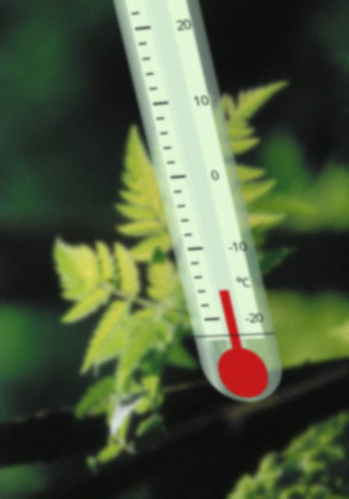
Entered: -16,°C
